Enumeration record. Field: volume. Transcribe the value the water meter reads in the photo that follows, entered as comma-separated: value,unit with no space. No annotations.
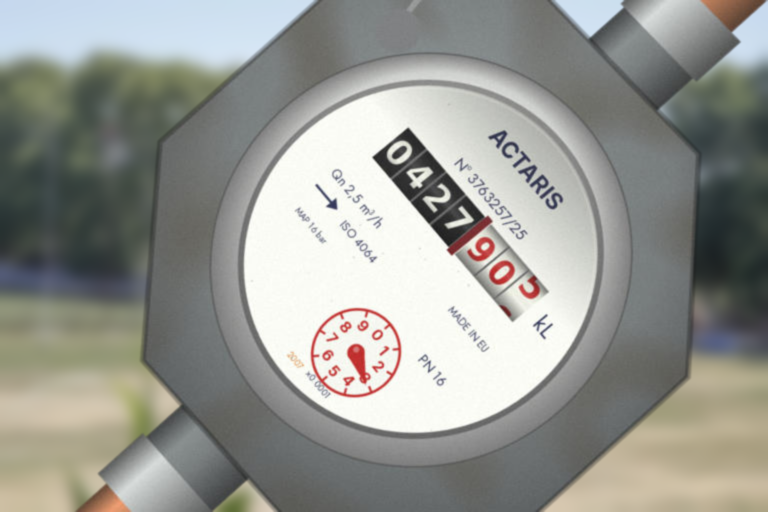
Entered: 427.9053,kL
